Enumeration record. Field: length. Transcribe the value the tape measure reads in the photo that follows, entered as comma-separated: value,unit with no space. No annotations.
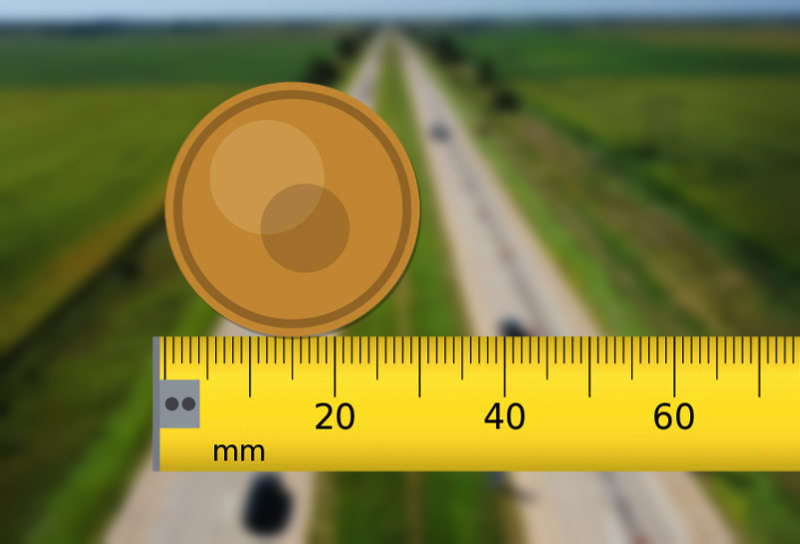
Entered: 30,mm
